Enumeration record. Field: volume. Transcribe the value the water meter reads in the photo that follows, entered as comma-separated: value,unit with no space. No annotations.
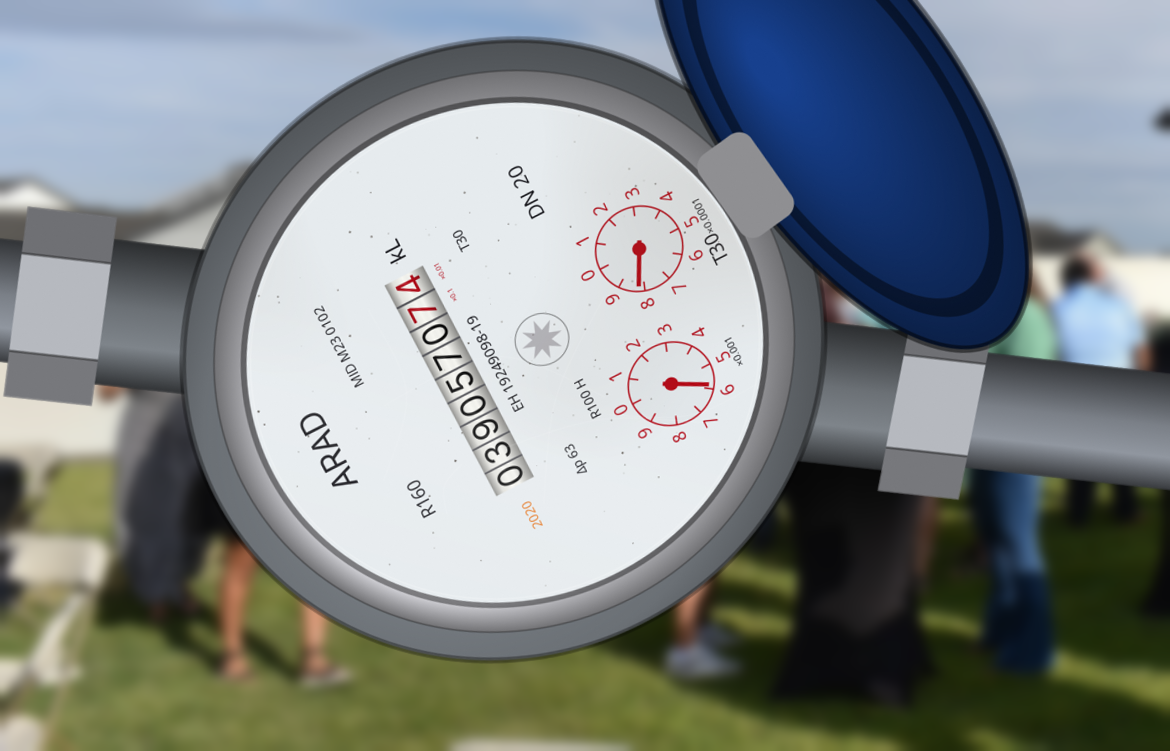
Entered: 390570.7458,kL
